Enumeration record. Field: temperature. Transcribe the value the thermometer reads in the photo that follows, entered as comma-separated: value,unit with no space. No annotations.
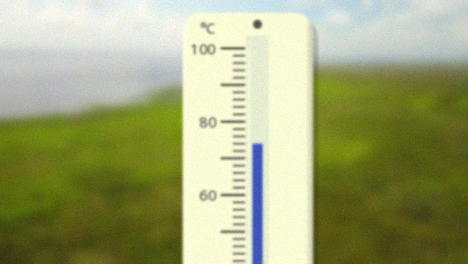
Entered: 74,°C
